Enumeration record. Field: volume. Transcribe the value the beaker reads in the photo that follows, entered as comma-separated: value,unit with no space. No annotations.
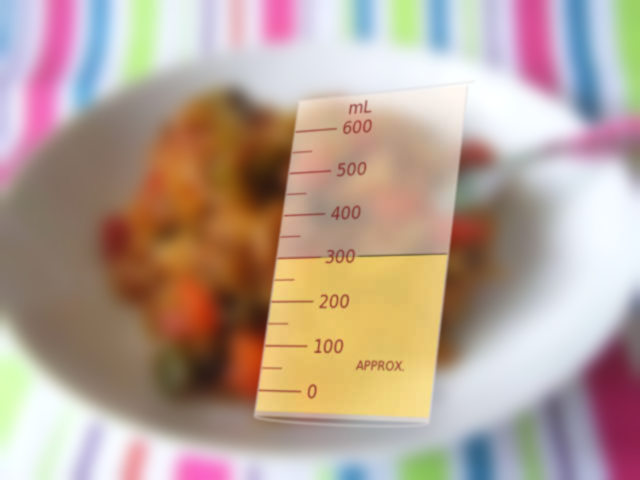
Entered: 300,mL
